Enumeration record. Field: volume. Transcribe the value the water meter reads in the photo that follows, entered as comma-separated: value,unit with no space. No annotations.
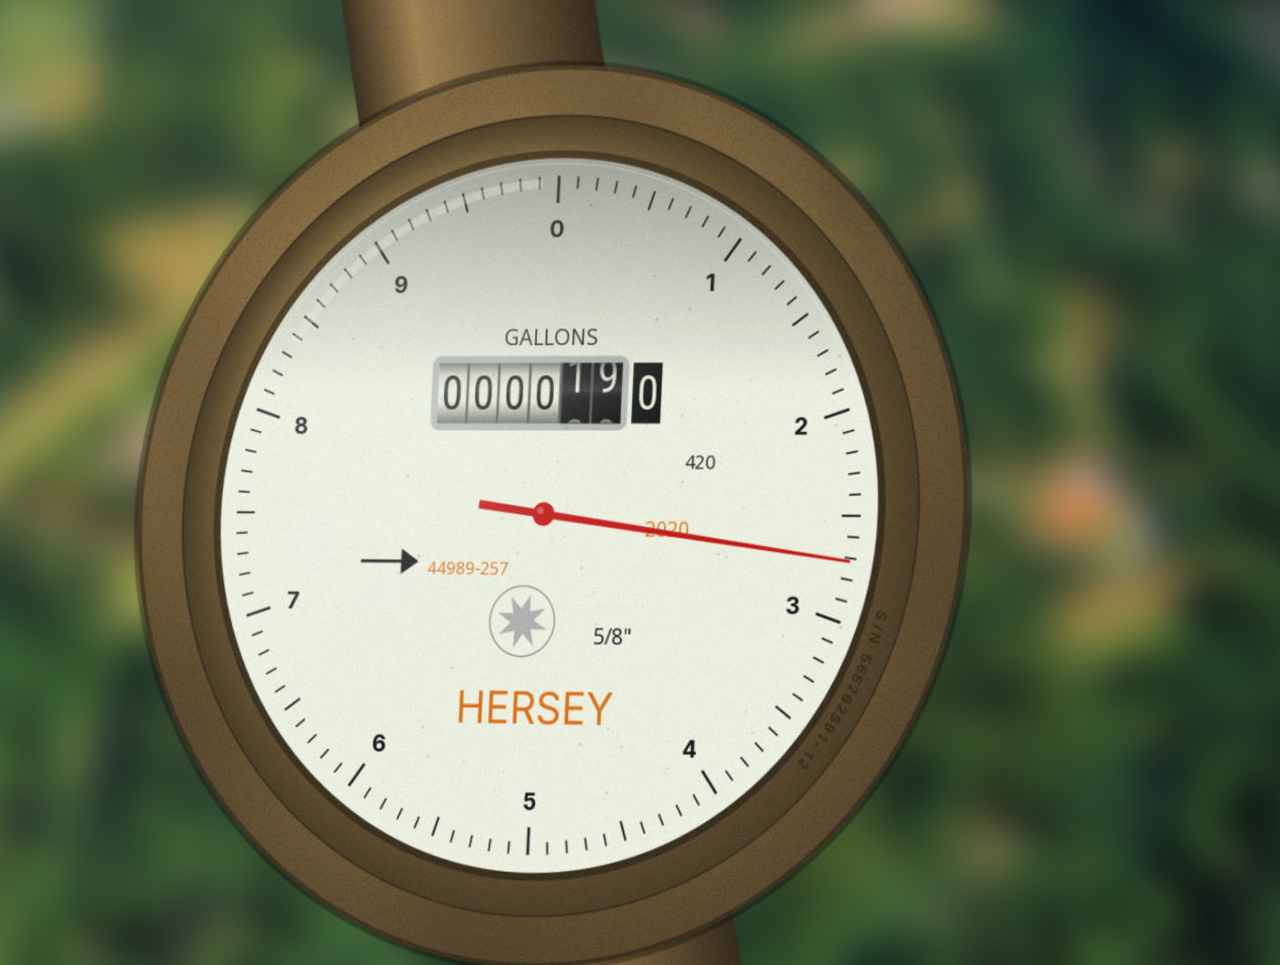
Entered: 192.7,gal
